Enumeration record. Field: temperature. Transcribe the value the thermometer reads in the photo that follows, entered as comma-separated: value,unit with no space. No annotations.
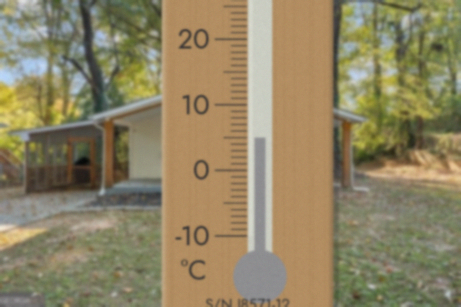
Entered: 5,°C
